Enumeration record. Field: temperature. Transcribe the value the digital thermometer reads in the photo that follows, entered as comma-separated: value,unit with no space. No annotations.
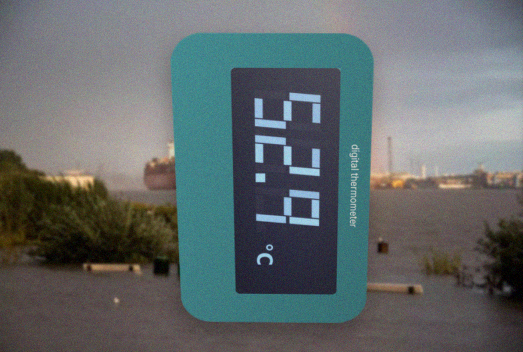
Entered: 52.9,°C
